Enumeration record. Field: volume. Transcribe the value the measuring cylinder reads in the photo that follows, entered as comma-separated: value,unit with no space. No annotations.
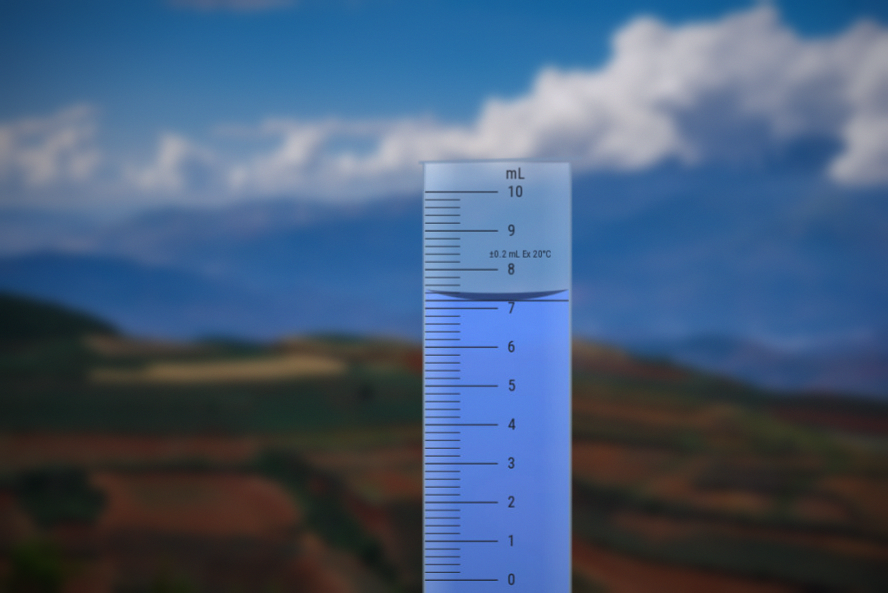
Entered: 7.2,mL
